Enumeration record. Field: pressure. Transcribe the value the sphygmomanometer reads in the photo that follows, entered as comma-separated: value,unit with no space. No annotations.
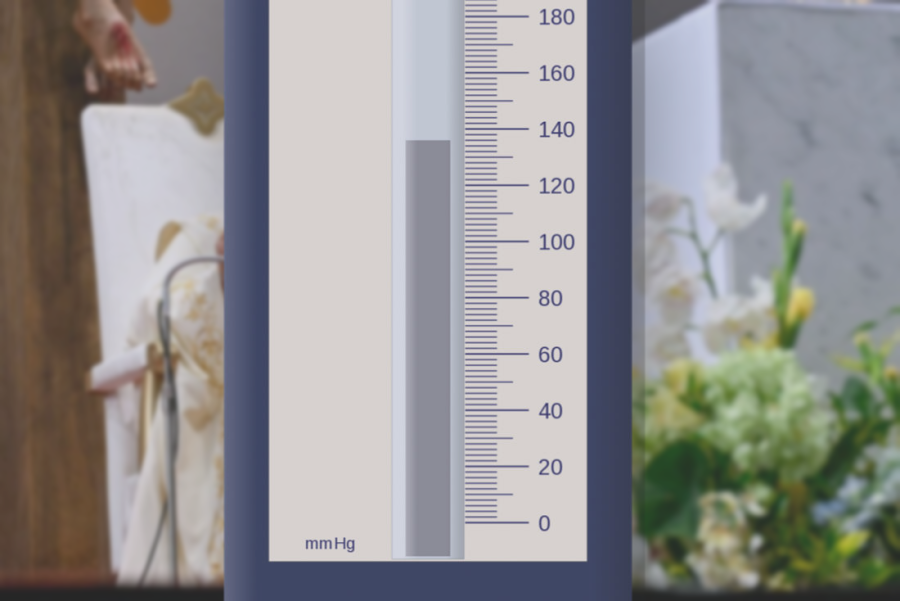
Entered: 136,mmHg
